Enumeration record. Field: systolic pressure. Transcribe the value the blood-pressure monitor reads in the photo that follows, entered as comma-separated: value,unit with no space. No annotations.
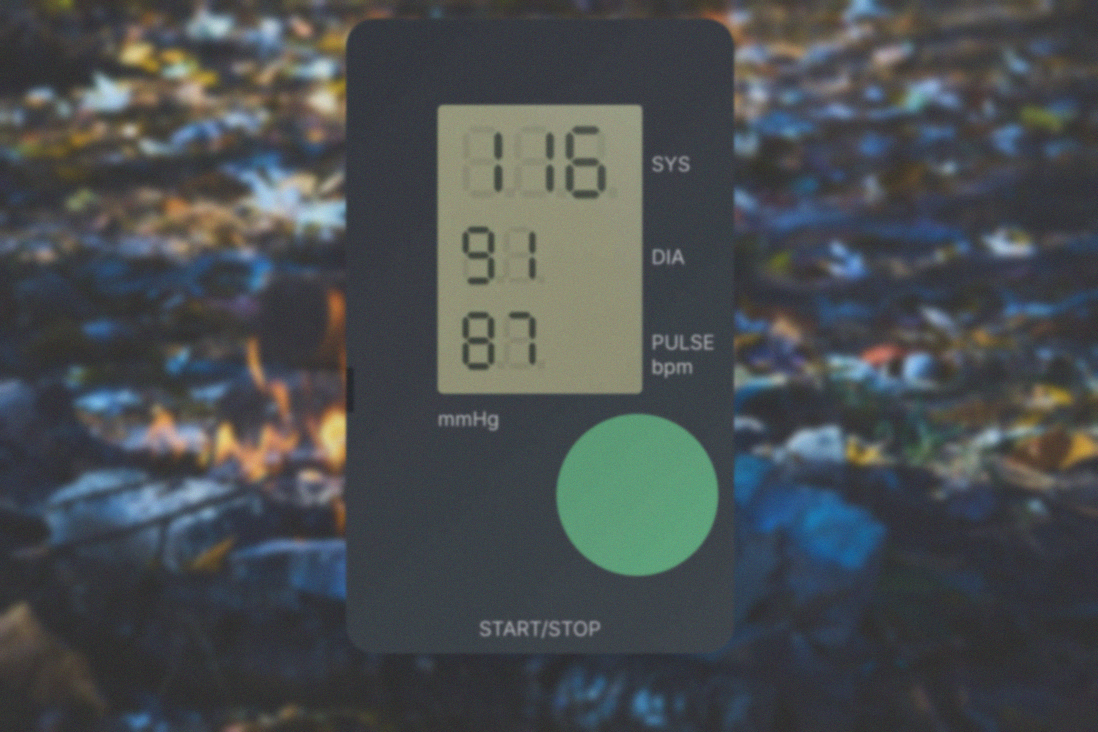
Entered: 116,mmHg
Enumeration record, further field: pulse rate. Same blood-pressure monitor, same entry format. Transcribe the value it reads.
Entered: 87,bpm
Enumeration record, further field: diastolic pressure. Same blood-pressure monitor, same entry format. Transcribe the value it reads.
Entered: 91,mmHg
